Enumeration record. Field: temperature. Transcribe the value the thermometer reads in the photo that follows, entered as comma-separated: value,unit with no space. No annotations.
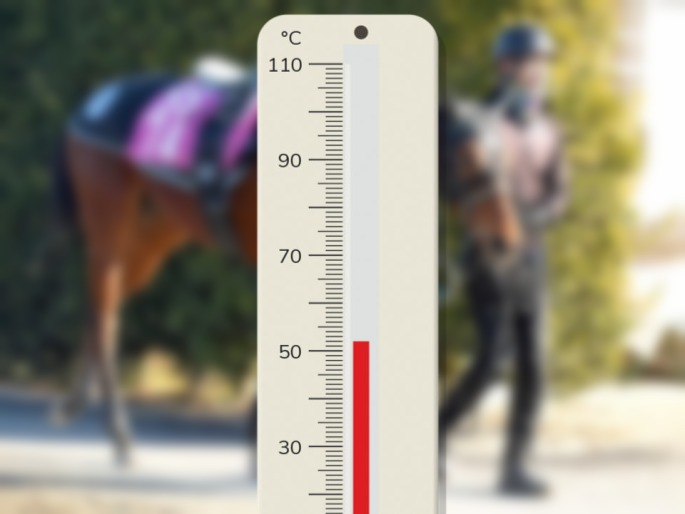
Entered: 52,°C
